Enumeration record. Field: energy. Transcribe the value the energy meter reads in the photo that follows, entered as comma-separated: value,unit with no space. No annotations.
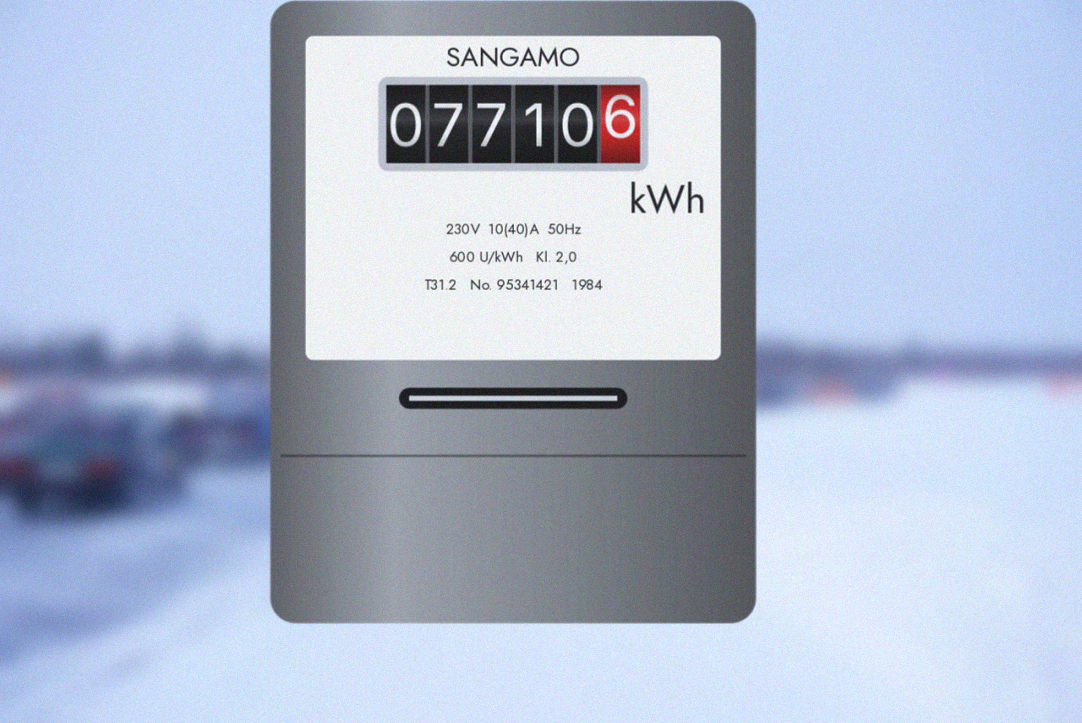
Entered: 7710.6,kWh
